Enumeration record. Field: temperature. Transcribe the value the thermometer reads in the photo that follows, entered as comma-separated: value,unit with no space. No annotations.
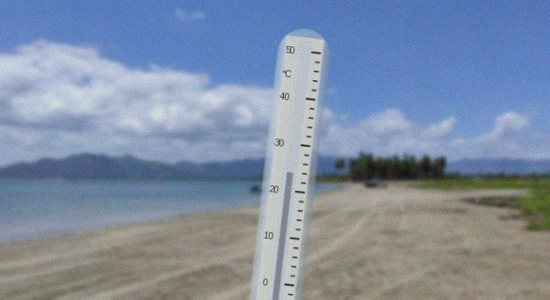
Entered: 24,°C
